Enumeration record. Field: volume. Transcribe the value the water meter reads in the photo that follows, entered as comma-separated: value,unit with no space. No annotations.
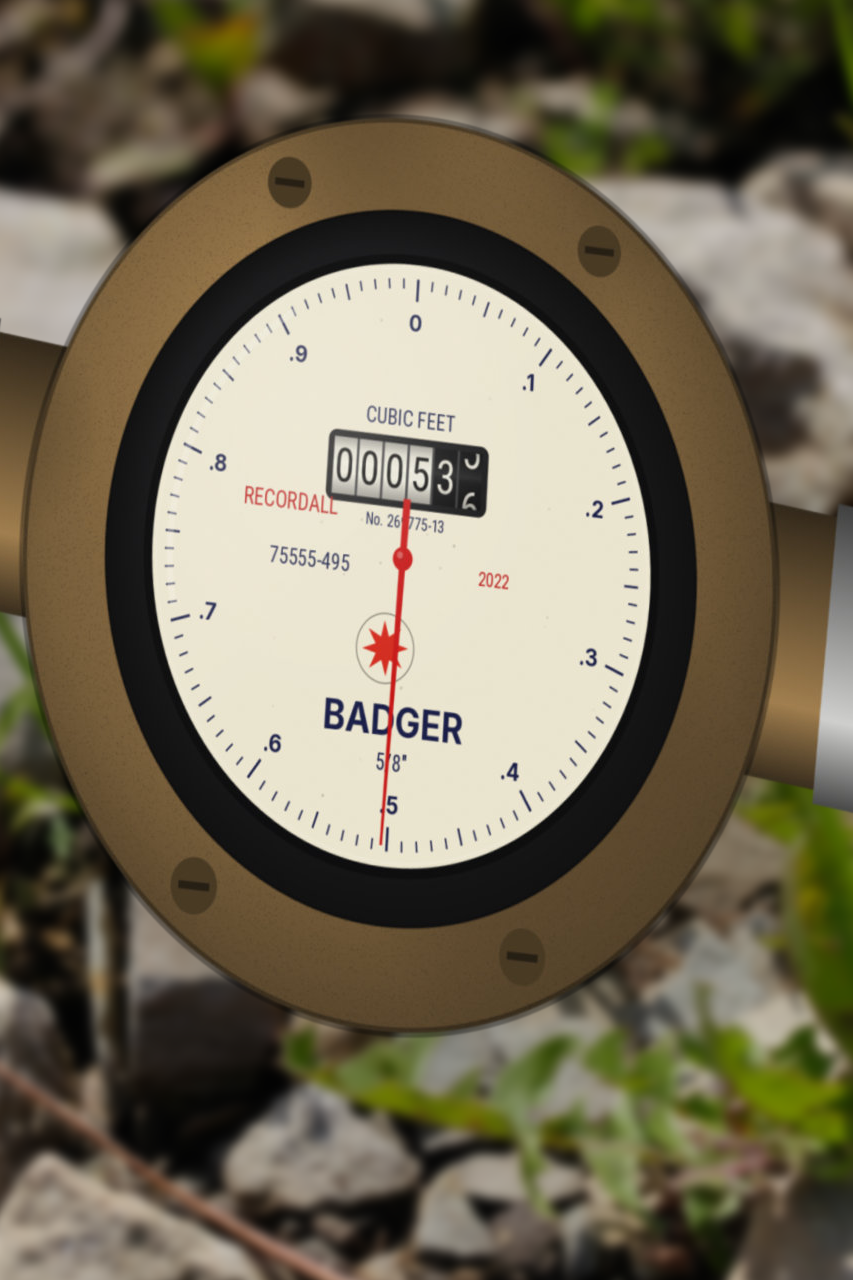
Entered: 535.50,ft³
